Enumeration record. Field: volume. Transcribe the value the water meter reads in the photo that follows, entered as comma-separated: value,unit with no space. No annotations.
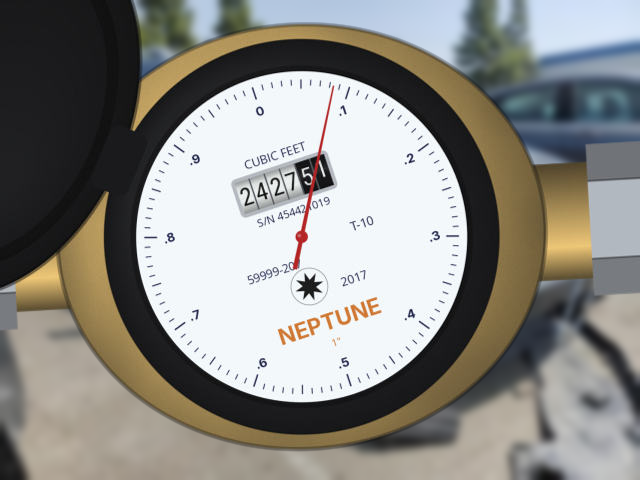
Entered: 242751.08,ft³
